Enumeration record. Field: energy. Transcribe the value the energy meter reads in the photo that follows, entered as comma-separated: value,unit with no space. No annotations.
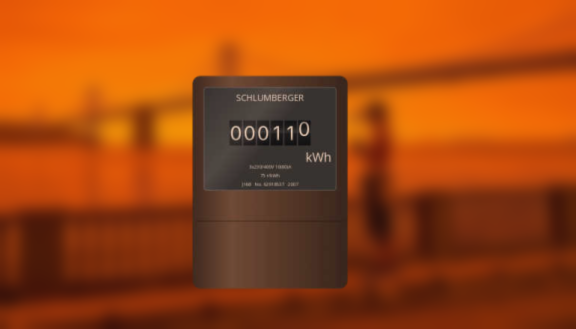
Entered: 110,kWh
